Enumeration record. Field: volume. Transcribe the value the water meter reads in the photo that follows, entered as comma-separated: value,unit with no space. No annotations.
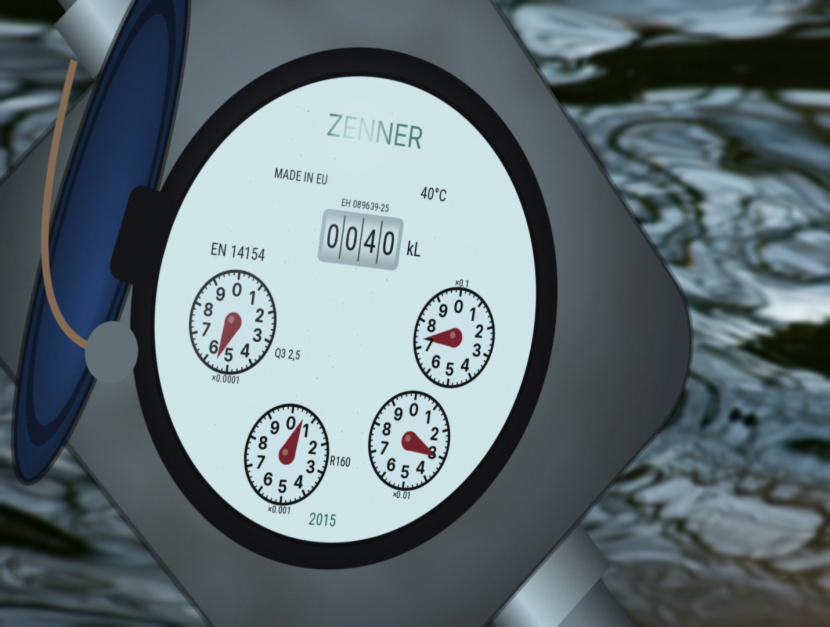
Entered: 40.7305,kL
